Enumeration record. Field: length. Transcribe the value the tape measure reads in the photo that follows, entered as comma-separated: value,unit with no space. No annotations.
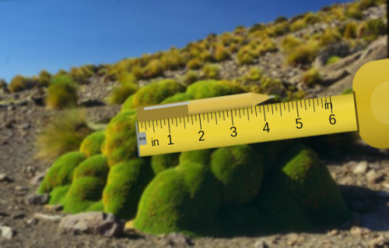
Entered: 4.375,in
